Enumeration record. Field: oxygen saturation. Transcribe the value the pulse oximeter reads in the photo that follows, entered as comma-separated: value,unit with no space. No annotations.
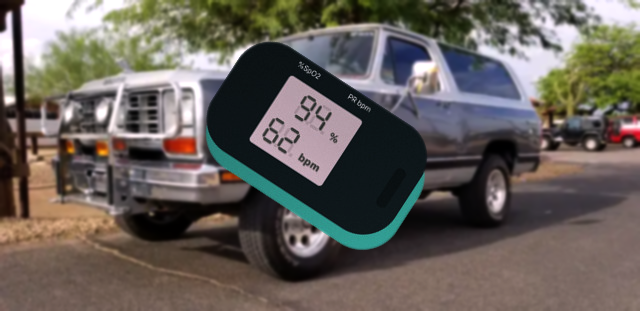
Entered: 94,%
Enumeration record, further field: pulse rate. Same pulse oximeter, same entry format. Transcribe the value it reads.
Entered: 62,bpm
